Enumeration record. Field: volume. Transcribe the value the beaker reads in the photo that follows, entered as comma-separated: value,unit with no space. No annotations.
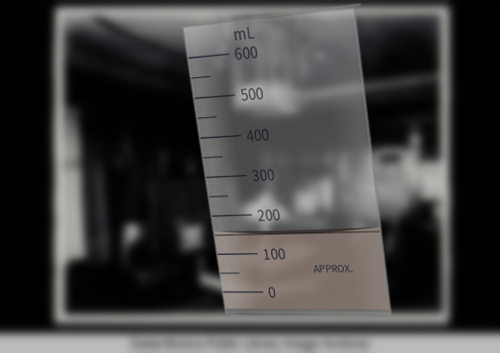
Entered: 150,mL
